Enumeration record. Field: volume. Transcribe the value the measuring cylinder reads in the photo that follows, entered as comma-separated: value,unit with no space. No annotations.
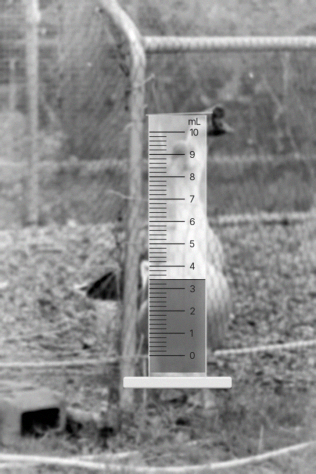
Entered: 3.4,mL
